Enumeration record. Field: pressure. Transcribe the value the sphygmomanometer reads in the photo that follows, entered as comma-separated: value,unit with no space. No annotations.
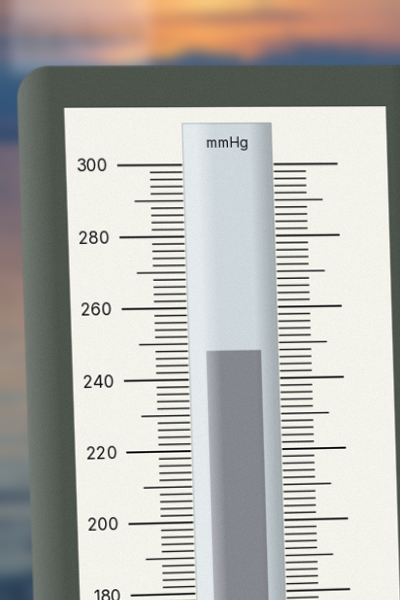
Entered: 248,mmHg
